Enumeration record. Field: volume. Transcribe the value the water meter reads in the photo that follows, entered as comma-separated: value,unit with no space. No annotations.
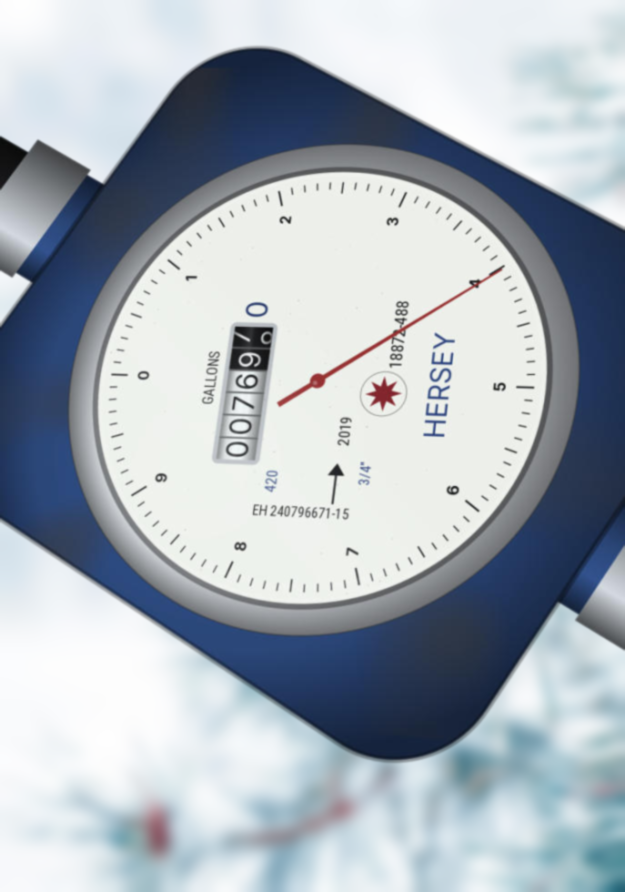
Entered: 76974.0,gal
